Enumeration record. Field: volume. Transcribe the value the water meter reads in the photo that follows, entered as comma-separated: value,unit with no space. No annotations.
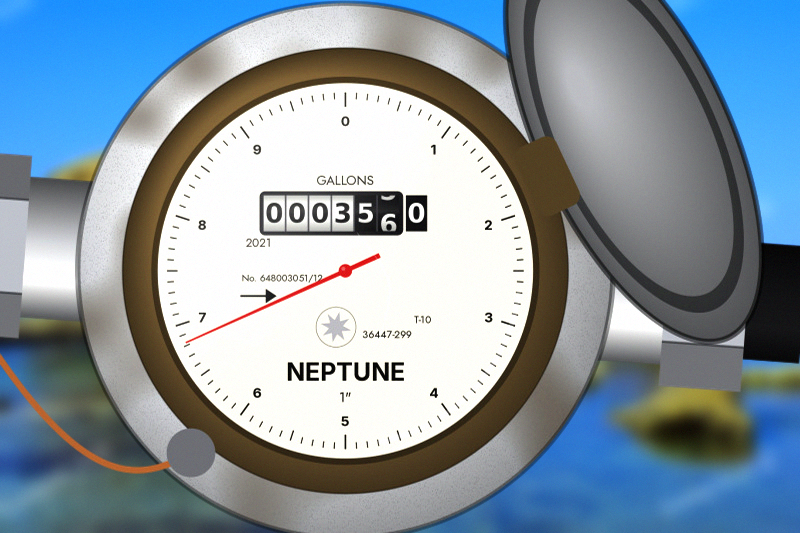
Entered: 3556.8,gal
